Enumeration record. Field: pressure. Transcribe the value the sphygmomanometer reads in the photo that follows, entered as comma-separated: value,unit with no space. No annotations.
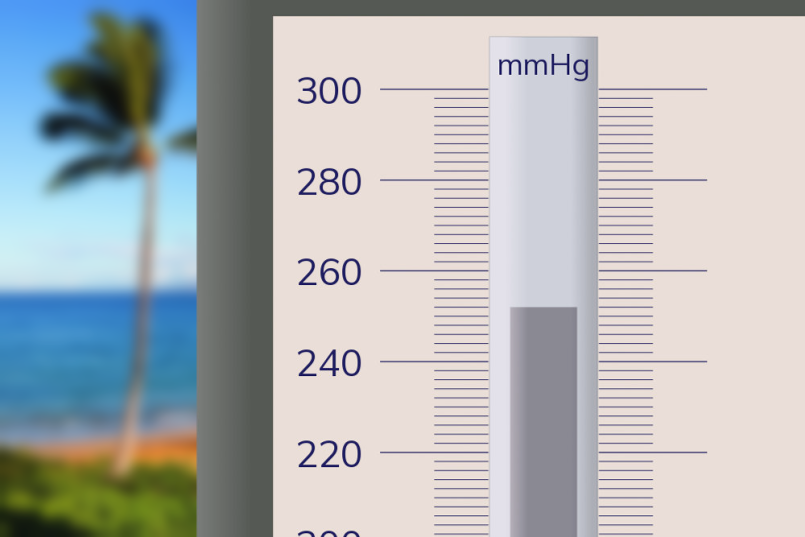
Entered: 252,mmHg
